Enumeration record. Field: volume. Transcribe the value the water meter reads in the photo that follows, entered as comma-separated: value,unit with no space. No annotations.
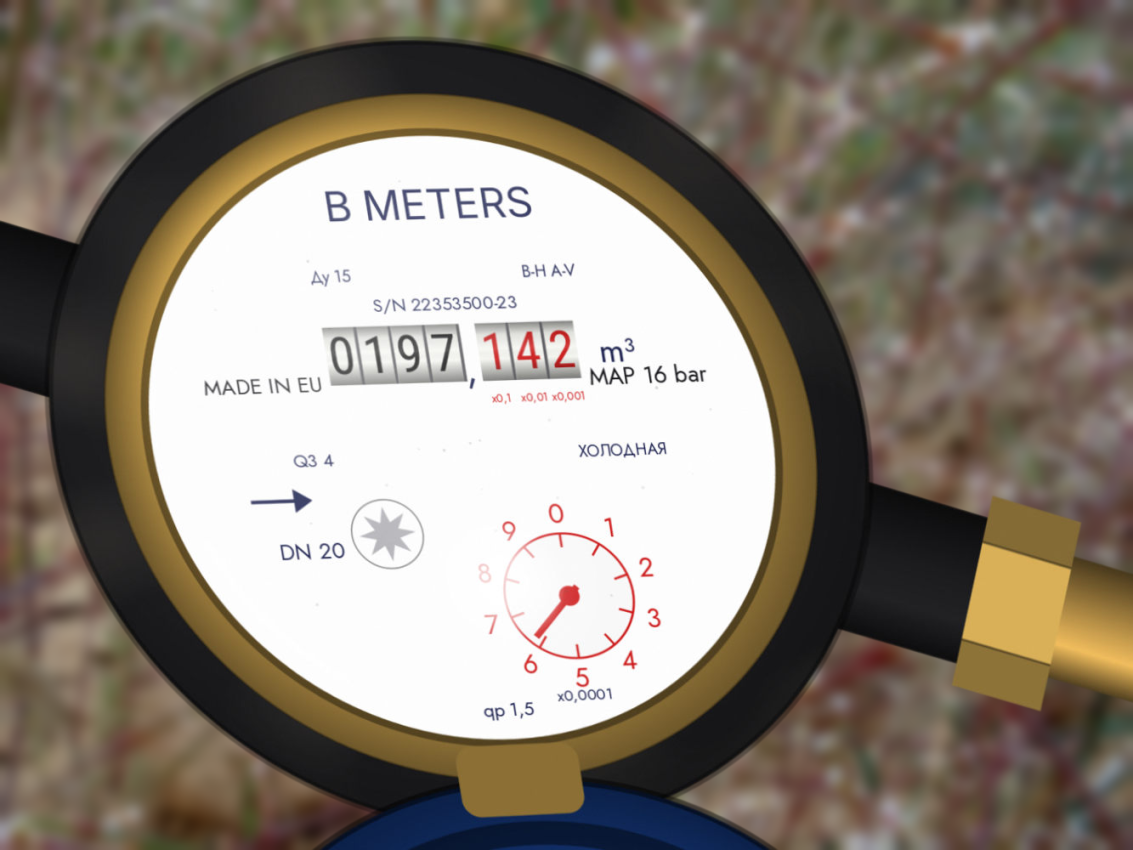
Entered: 197.1426,m³
